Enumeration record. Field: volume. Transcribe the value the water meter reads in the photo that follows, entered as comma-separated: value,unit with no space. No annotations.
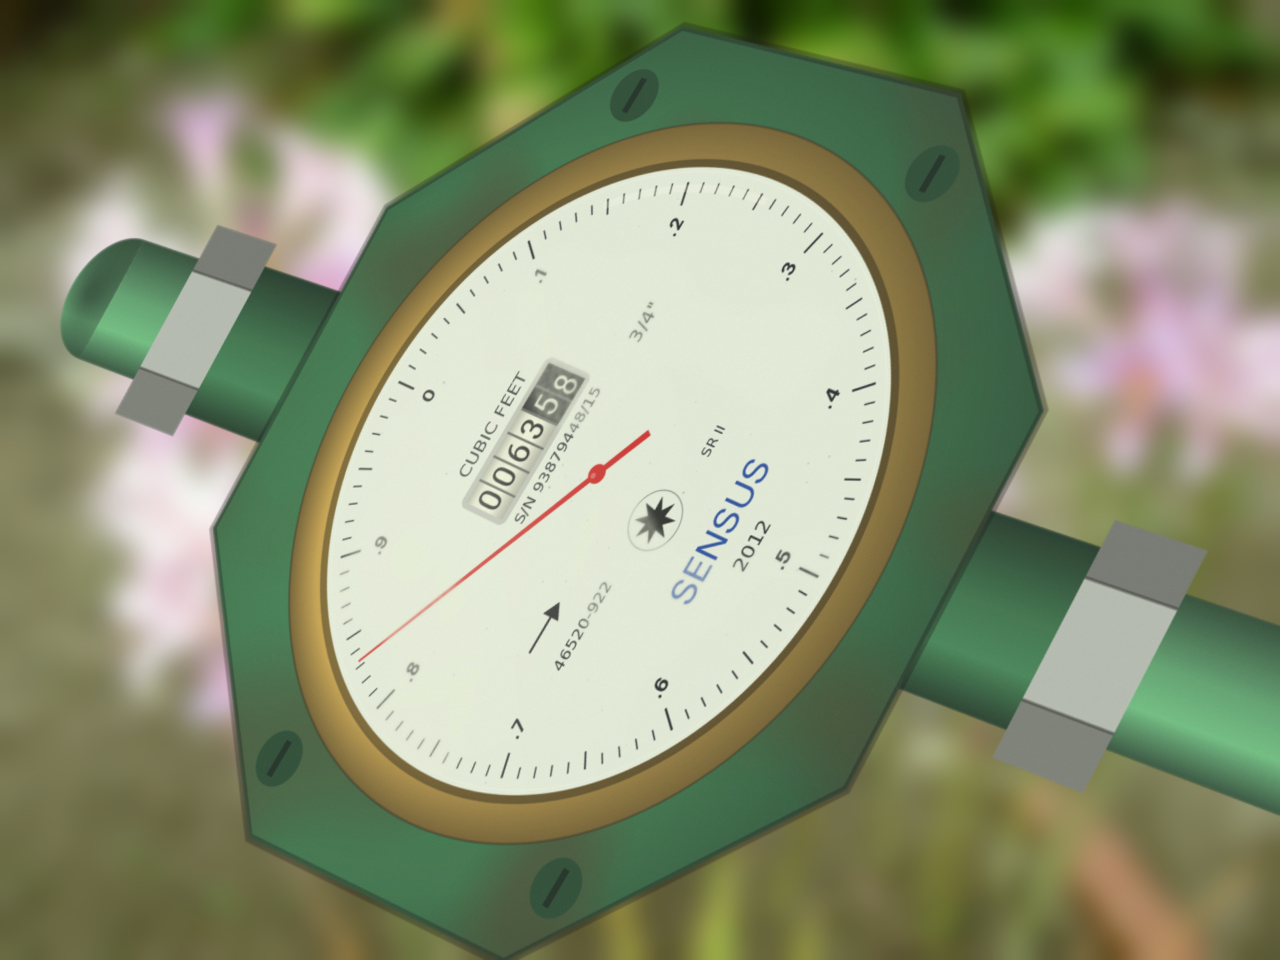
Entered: 6357.83,ft³
